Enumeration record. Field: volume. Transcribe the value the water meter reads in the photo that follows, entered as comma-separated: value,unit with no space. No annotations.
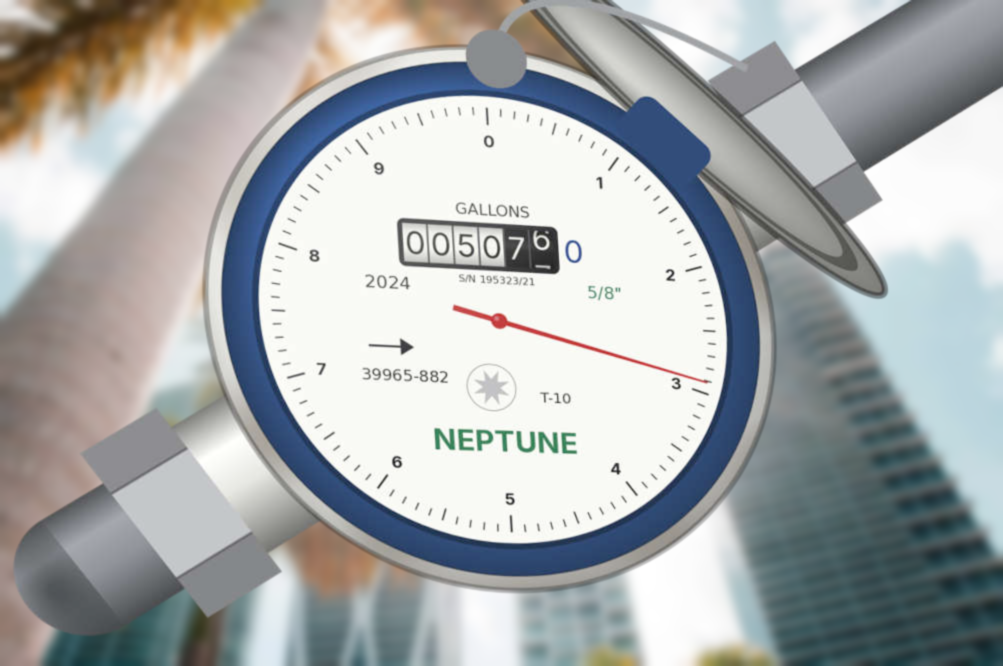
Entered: 50762.9,gal
